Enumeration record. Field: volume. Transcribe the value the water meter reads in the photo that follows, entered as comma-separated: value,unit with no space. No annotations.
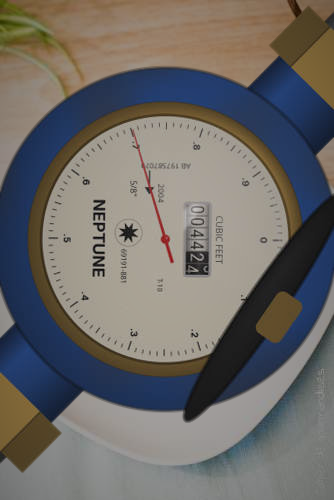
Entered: 4423.70,ft³
